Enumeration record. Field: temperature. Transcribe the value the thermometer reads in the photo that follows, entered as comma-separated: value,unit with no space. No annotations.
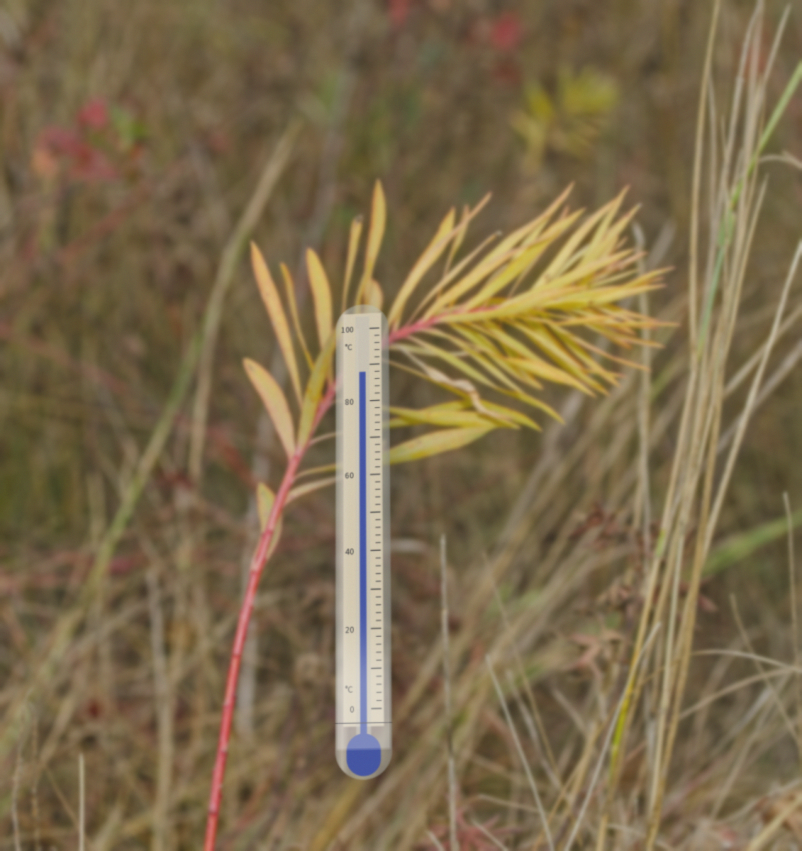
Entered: 88,°C
